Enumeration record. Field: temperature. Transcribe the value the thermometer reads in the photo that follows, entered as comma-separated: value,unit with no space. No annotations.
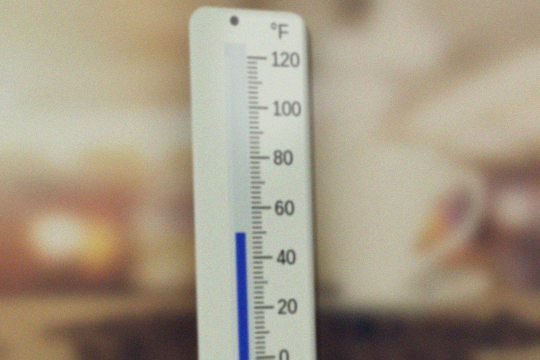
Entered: 50,°F
